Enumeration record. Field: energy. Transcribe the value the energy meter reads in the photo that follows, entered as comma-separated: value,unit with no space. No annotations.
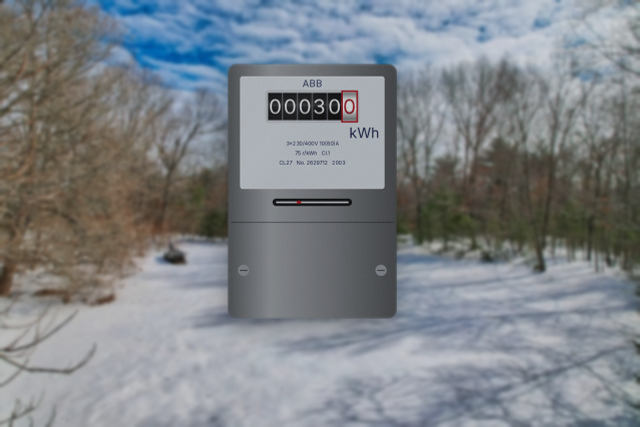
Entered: 30.0,kWh
